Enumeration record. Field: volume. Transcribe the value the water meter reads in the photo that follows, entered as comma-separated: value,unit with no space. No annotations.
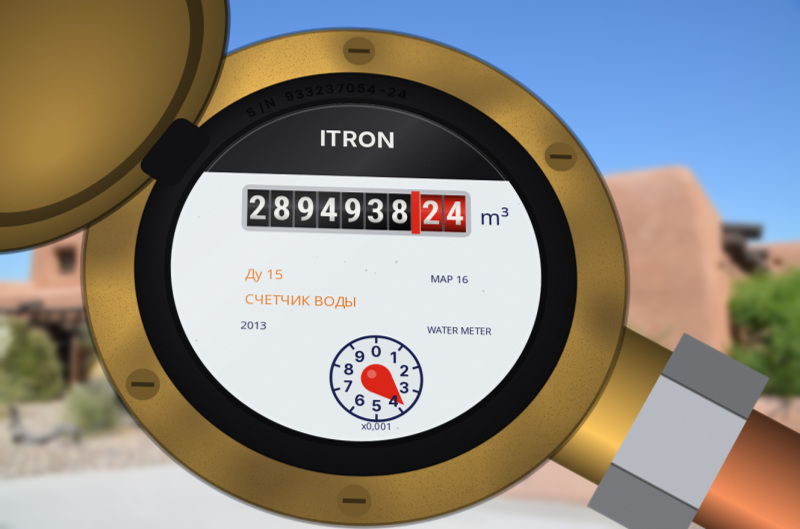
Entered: 2894938.243,m³
